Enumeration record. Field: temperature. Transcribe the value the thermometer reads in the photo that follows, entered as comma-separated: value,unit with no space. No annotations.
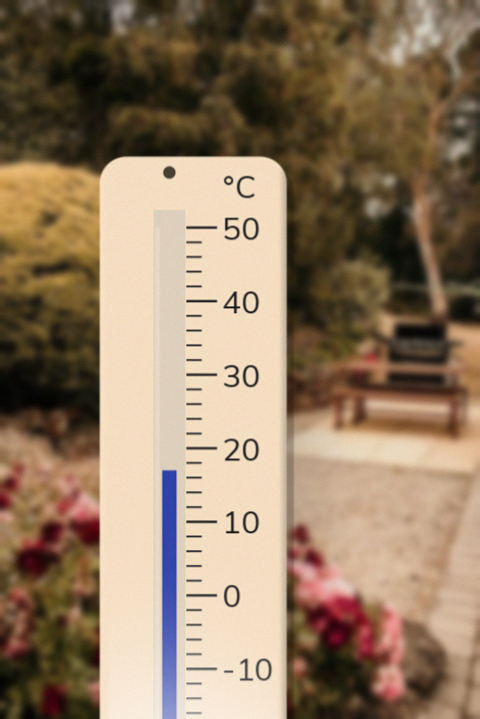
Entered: 17,°C
